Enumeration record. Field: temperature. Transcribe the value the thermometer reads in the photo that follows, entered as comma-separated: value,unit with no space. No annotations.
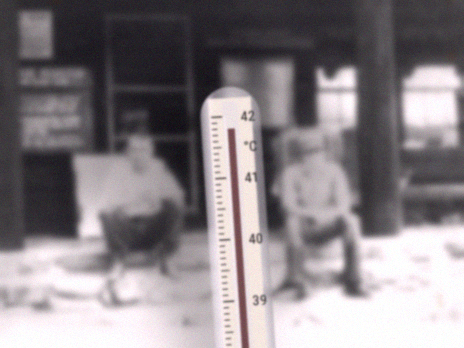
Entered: 41.8,°C
